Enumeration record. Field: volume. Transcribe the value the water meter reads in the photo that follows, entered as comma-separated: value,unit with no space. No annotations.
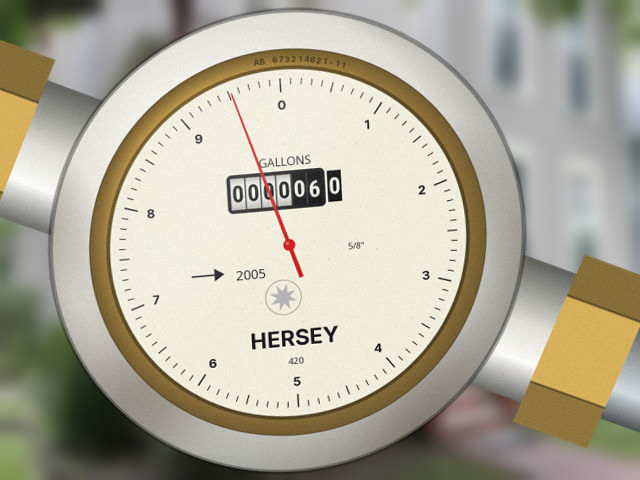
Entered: 59.5,gal
